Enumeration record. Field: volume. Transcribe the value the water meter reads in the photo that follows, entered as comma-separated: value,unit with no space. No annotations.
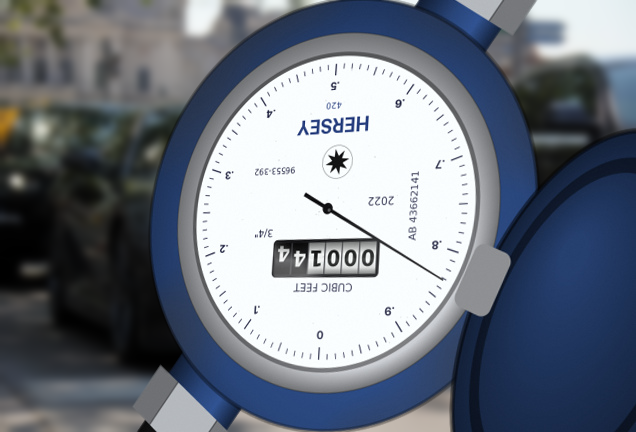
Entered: 143.83,ft³
